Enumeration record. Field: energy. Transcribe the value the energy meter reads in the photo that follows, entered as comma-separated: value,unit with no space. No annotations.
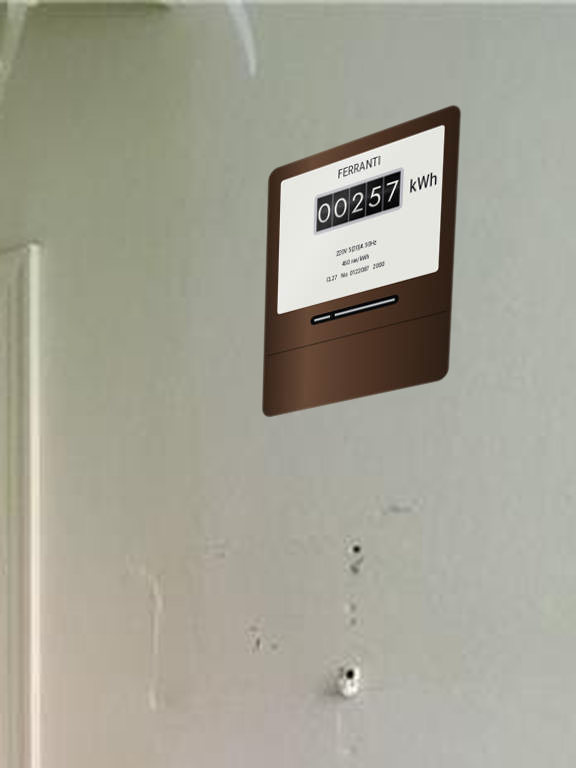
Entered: 257,kWh
